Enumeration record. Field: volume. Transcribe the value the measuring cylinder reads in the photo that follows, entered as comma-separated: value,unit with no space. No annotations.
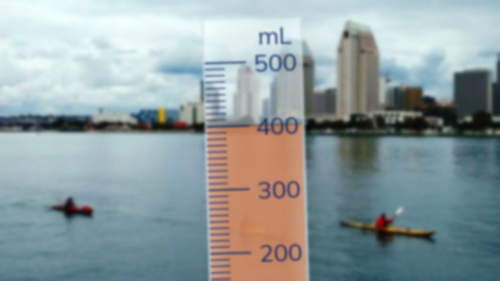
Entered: 400,mL
